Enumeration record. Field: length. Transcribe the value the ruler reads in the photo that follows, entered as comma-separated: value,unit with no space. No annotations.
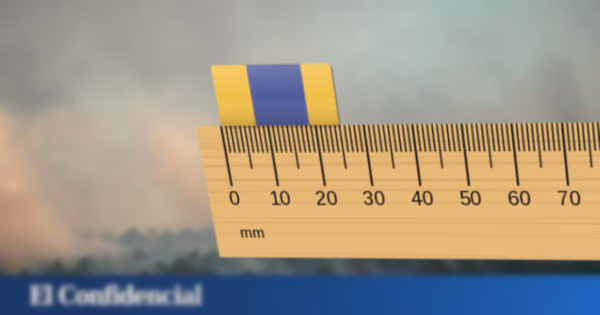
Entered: 25,mm
